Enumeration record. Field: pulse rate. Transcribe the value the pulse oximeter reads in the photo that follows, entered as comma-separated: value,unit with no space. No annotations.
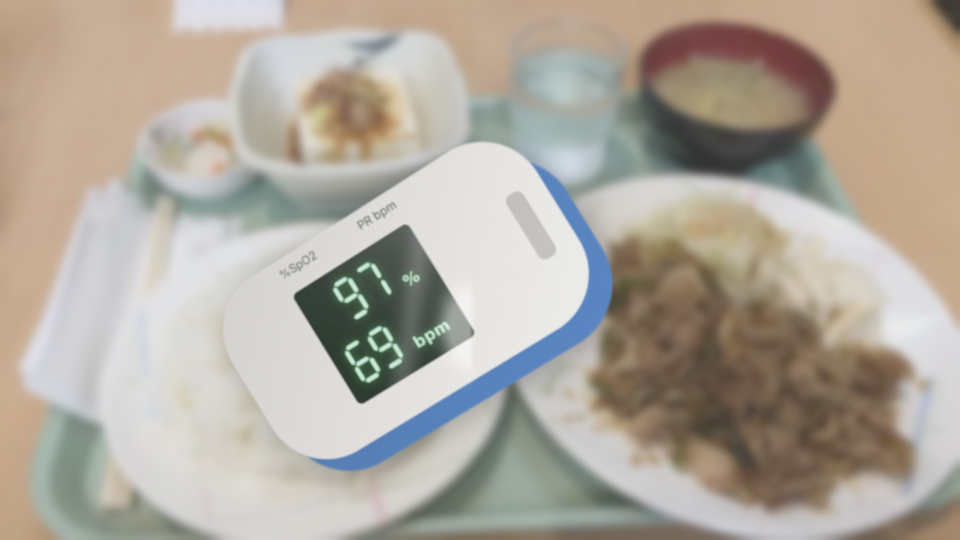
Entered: 69,bpm
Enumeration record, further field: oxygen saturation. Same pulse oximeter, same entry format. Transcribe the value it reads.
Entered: 97,%
